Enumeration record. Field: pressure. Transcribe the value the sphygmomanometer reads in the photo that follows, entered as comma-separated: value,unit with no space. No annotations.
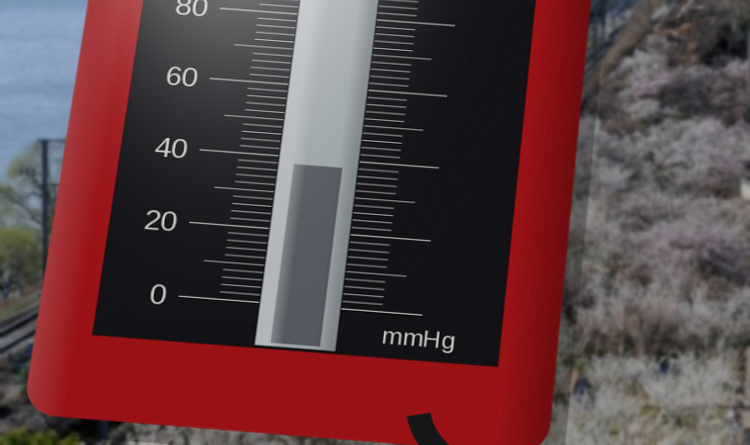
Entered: 38,mmHg
